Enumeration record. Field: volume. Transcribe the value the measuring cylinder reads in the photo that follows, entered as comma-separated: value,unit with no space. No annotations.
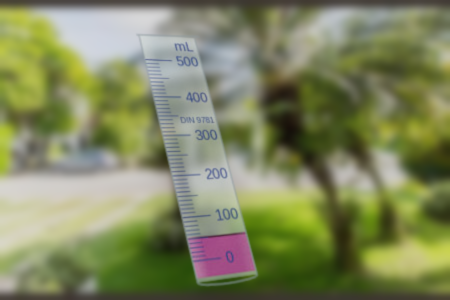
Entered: 50,mL
